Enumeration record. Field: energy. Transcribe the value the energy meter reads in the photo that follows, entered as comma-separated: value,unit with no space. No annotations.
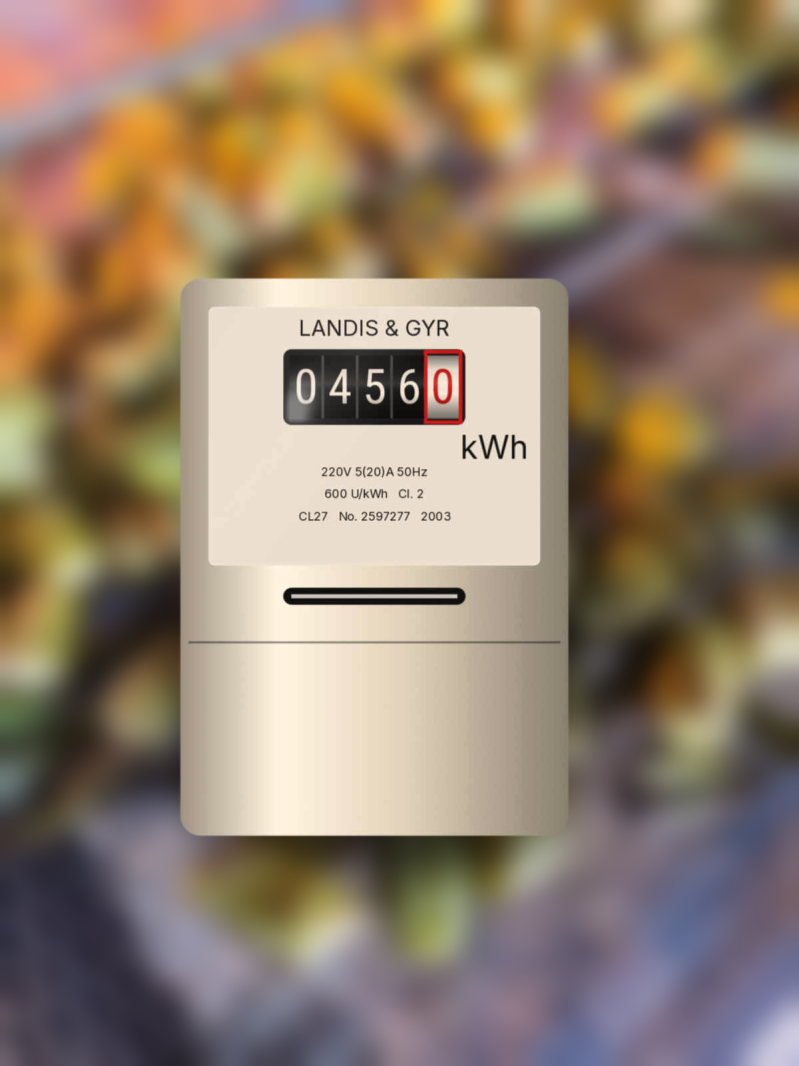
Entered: 456.0,kWh
